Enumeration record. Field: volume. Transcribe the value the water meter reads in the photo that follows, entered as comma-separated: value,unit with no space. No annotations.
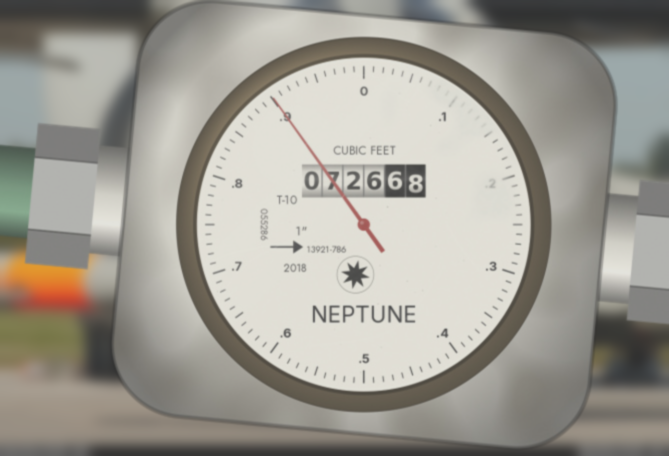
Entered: 72667.90,ft³
